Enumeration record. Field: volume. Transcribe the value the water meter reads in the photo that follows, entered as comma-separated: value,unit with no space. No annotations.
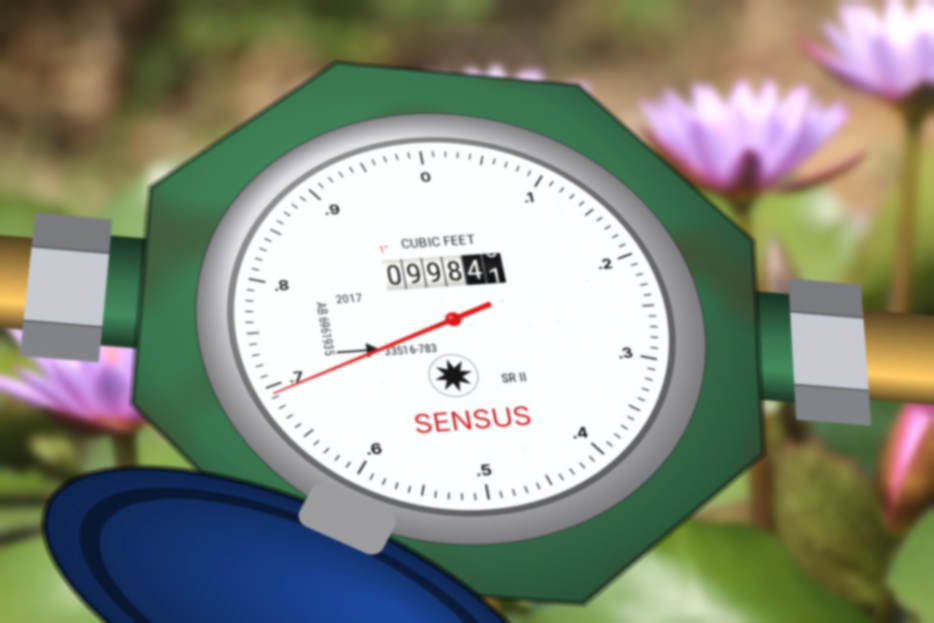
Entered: 99840.69,ft³
